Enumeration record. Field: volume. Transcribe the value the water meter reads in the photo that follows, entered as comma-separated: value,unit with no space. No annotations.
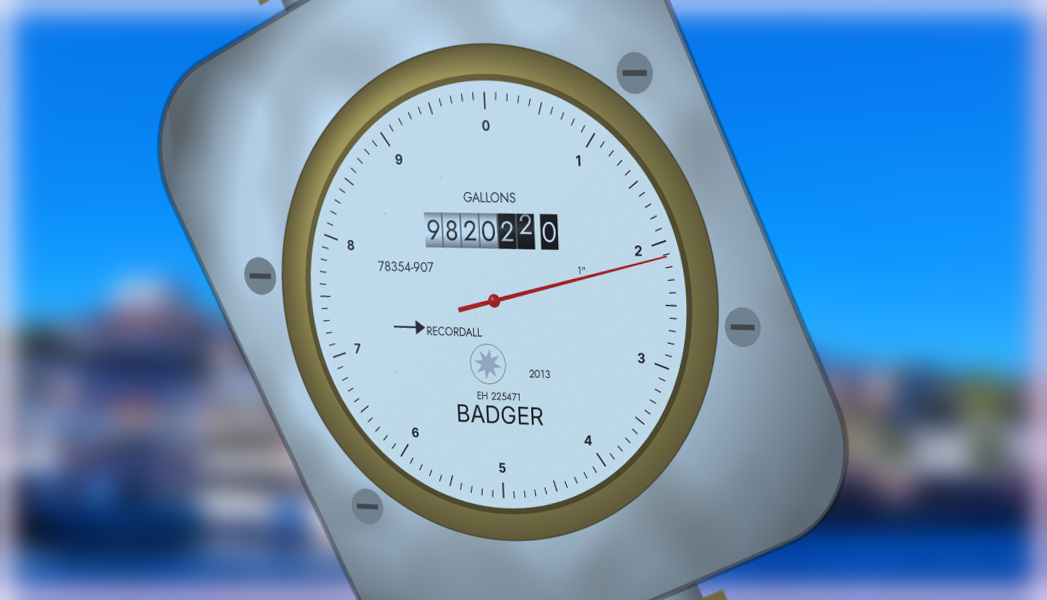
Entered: 9820222.1,gal
